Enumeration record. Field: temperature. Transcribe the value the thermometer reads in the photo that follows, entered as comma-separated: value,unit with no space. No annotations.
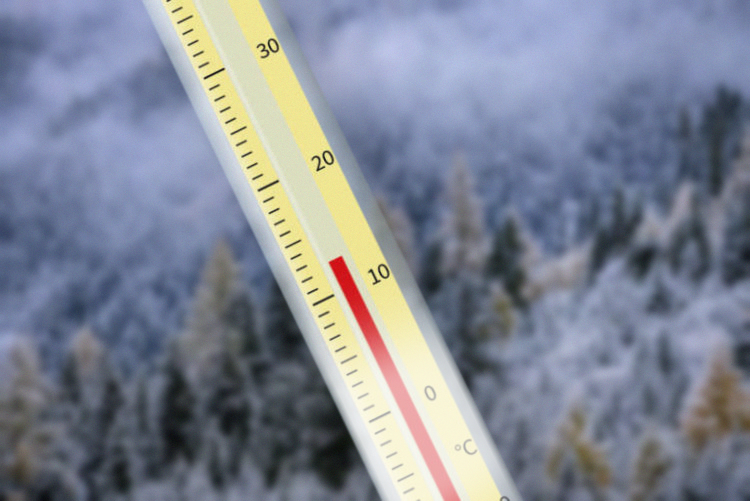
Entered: 12.5,°C
